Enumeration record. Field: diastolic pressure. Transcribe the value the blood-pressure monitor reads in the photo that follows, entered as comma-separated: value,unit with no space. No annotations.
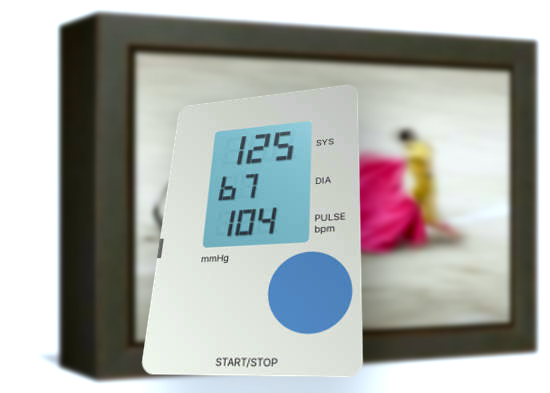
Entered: 67,mmHg
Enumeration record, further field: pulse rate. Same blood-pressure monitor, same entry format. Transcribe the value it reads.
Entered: 104,bpm
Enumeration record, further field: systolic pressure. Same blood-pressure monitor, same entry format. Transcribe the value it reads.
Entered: 125,mmHg
